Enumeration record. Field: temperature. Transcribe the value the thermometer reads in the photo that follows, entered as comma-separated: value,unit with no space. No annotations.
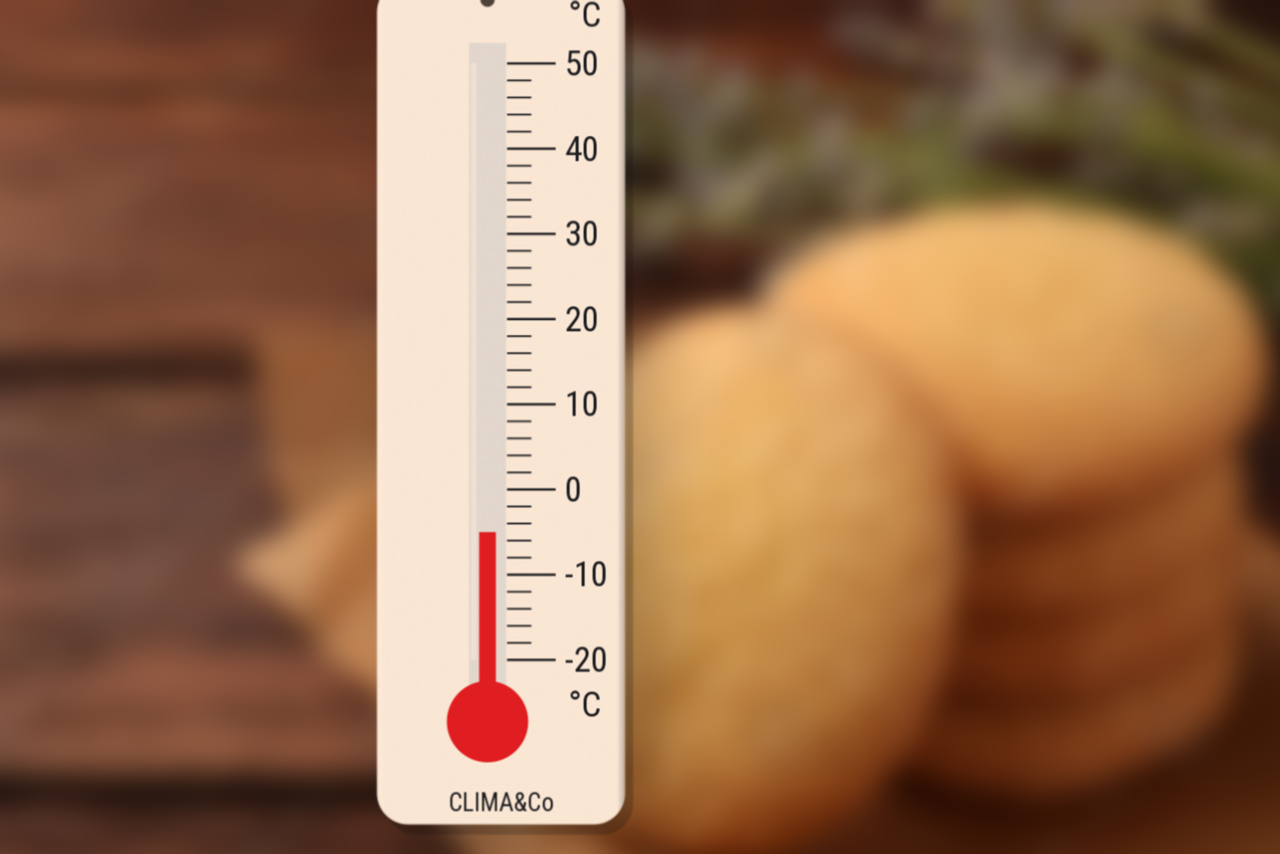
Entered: -5,°C
